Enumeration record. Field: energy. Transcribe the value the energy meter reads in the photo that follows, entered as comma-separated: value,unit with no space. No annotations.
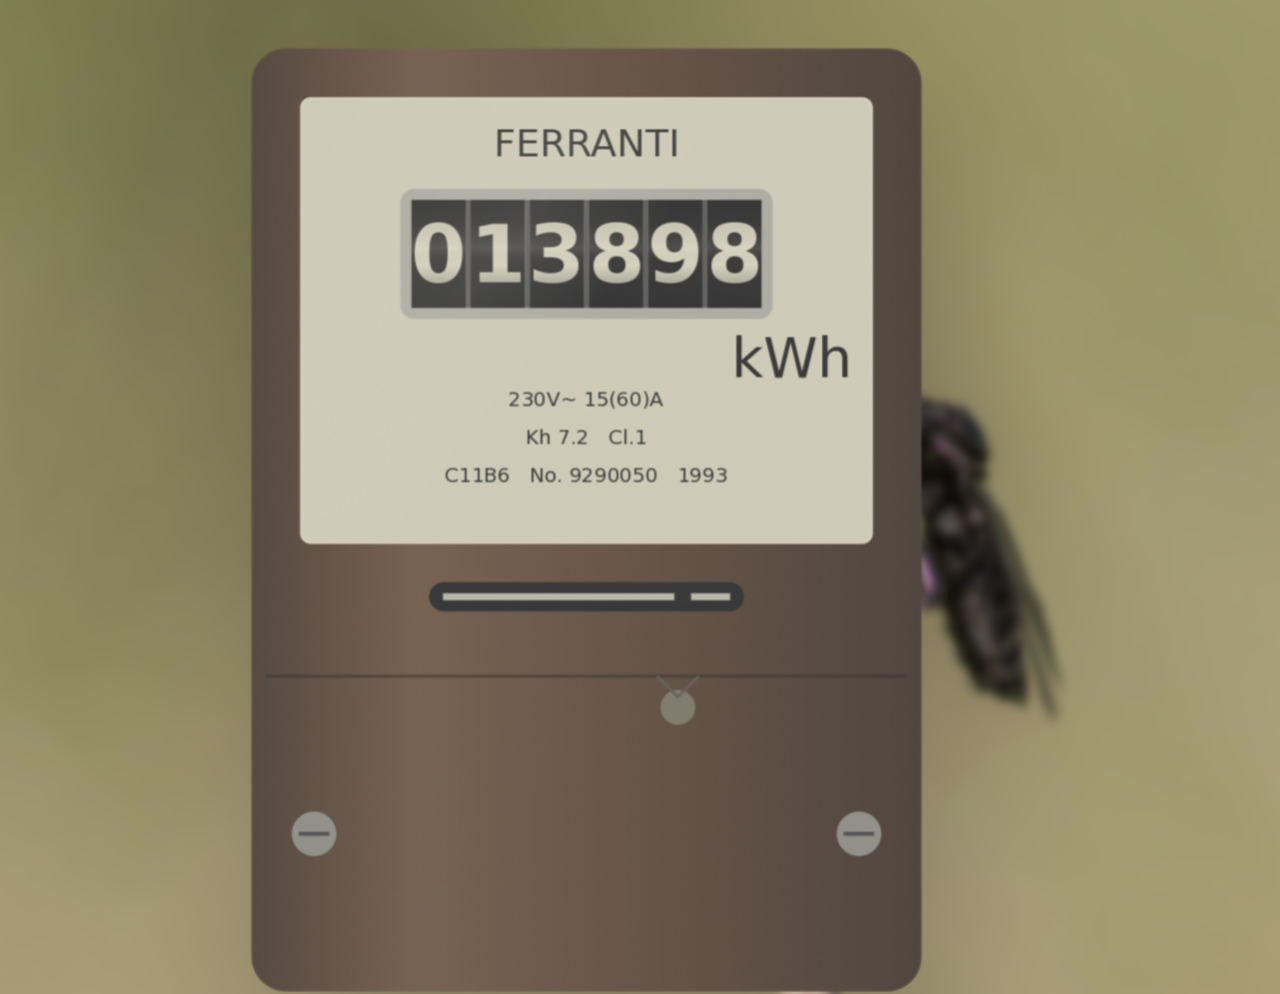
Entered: 13898,kWh
